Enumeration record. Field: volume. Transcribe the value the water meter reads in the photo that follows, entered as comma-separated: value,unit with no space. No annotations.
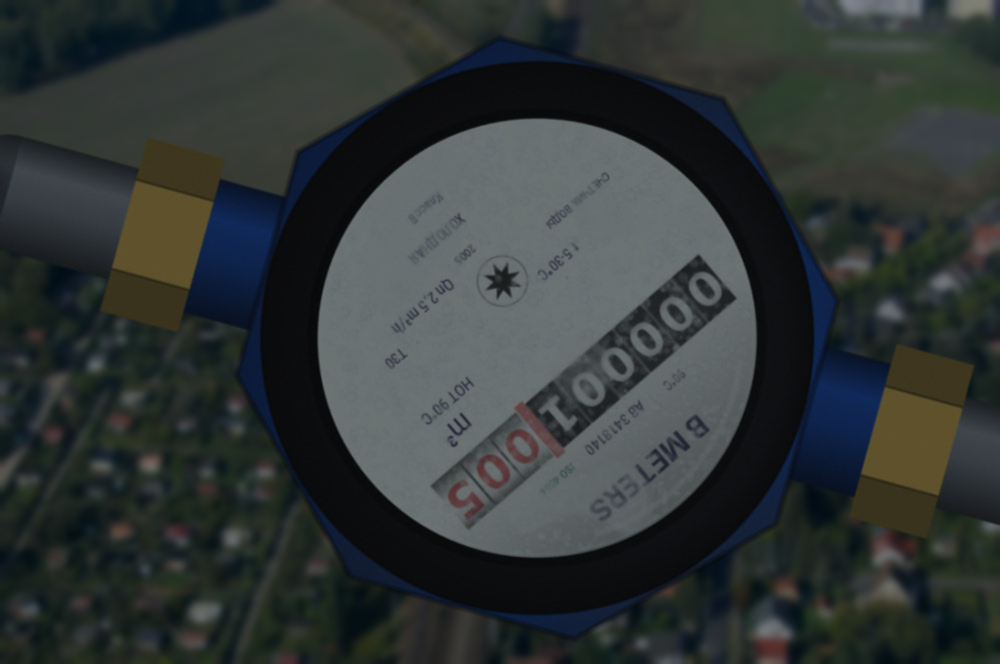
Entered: 1.005,m³
